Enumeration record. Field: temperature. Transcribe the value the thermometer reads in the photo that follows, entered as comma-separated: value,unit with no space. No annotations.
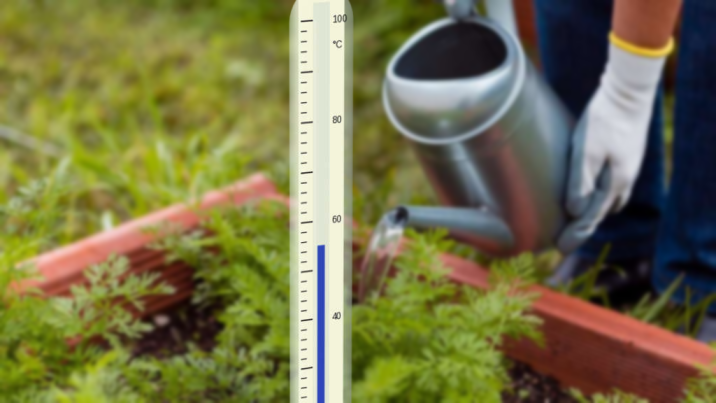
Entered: 55,°C
